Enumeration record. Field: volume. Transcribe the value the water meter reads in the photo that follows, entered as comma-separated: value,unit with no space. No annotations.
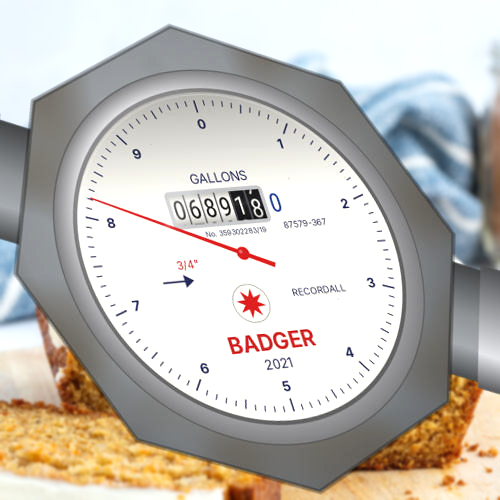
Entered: 689178.2,gal
